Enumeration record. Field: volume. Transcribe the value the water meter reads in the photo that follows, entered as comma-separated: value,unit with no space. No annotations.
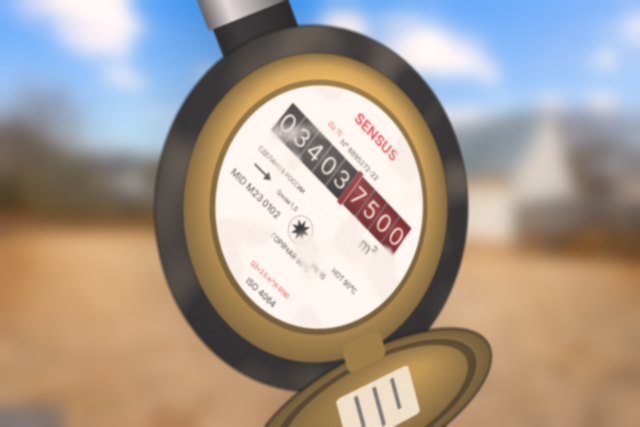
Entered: 3403.7500,m³
